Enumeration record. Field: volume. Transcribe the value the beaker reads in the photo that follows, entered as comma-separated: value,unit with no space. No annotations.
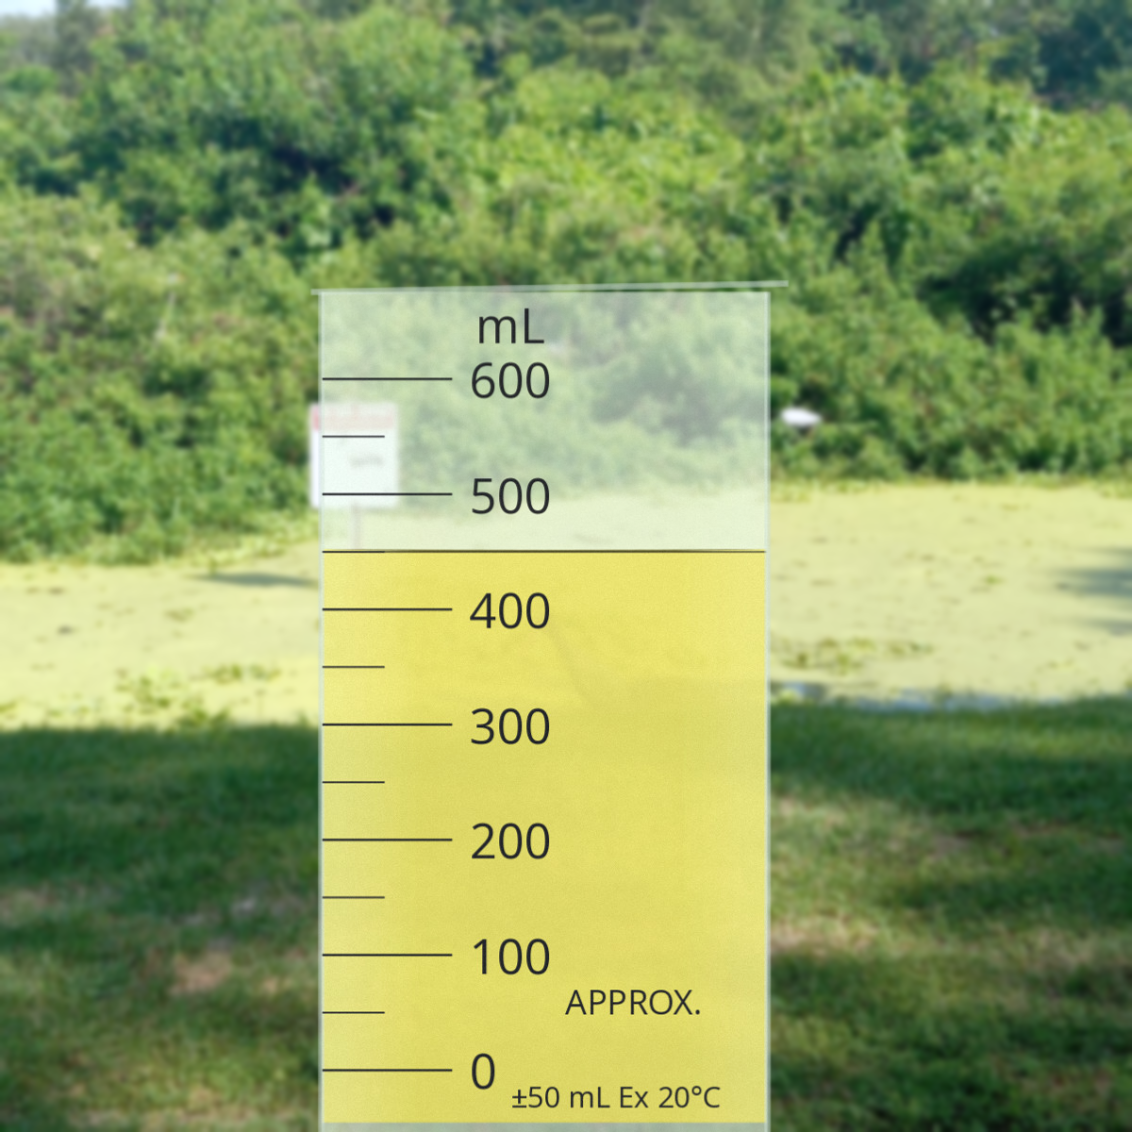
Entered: 450,mL
